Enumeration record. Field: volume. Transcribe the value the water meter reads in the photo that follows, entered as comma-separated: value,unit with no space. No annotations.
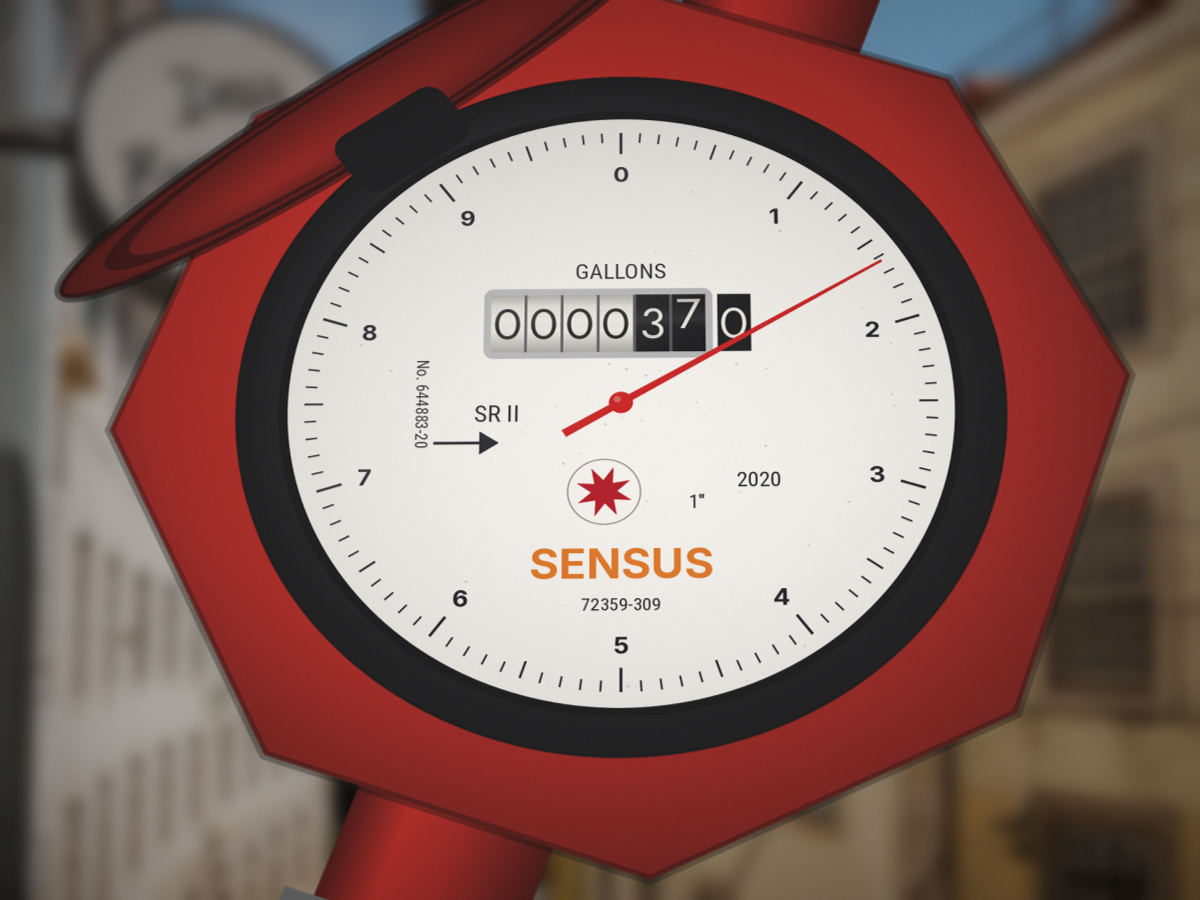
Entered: 371.6,gal
